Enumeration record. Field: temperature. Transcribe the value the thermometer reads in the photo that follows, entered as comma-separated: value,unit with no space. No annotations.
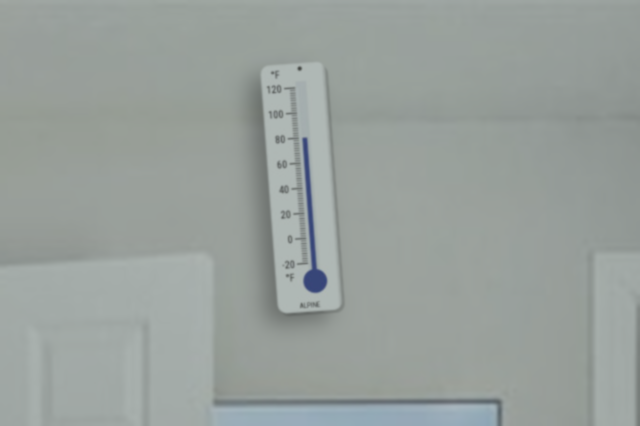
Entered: 80,°F
